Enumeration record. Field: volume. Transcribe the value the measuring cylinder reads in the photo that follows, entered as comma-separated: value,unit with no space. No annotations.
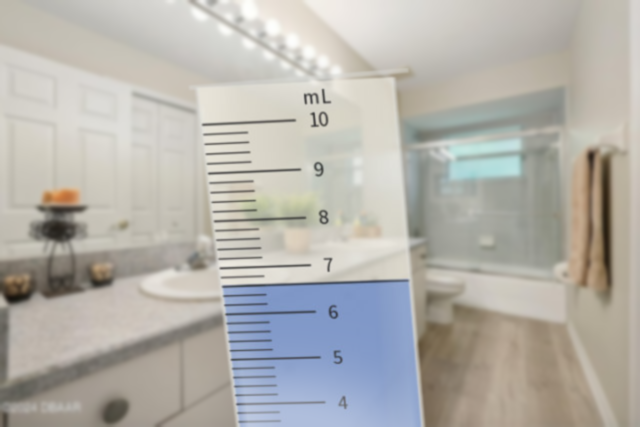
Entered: 6.6,mL
